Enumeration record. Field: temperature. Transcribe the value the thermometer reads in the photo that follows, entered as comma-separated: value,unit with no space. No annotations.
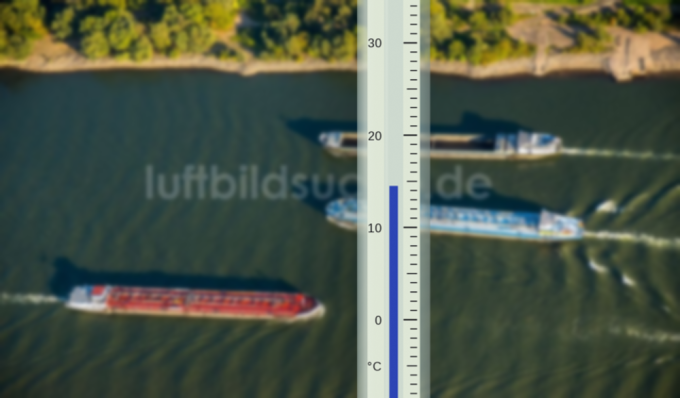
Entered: 14.5,°C
